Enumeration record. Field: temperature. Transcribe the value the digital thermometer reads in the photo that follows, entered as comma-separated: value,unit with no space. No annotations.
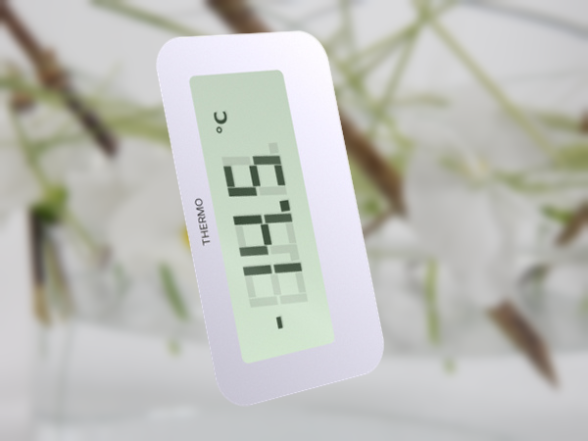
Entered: -14.5,°C
